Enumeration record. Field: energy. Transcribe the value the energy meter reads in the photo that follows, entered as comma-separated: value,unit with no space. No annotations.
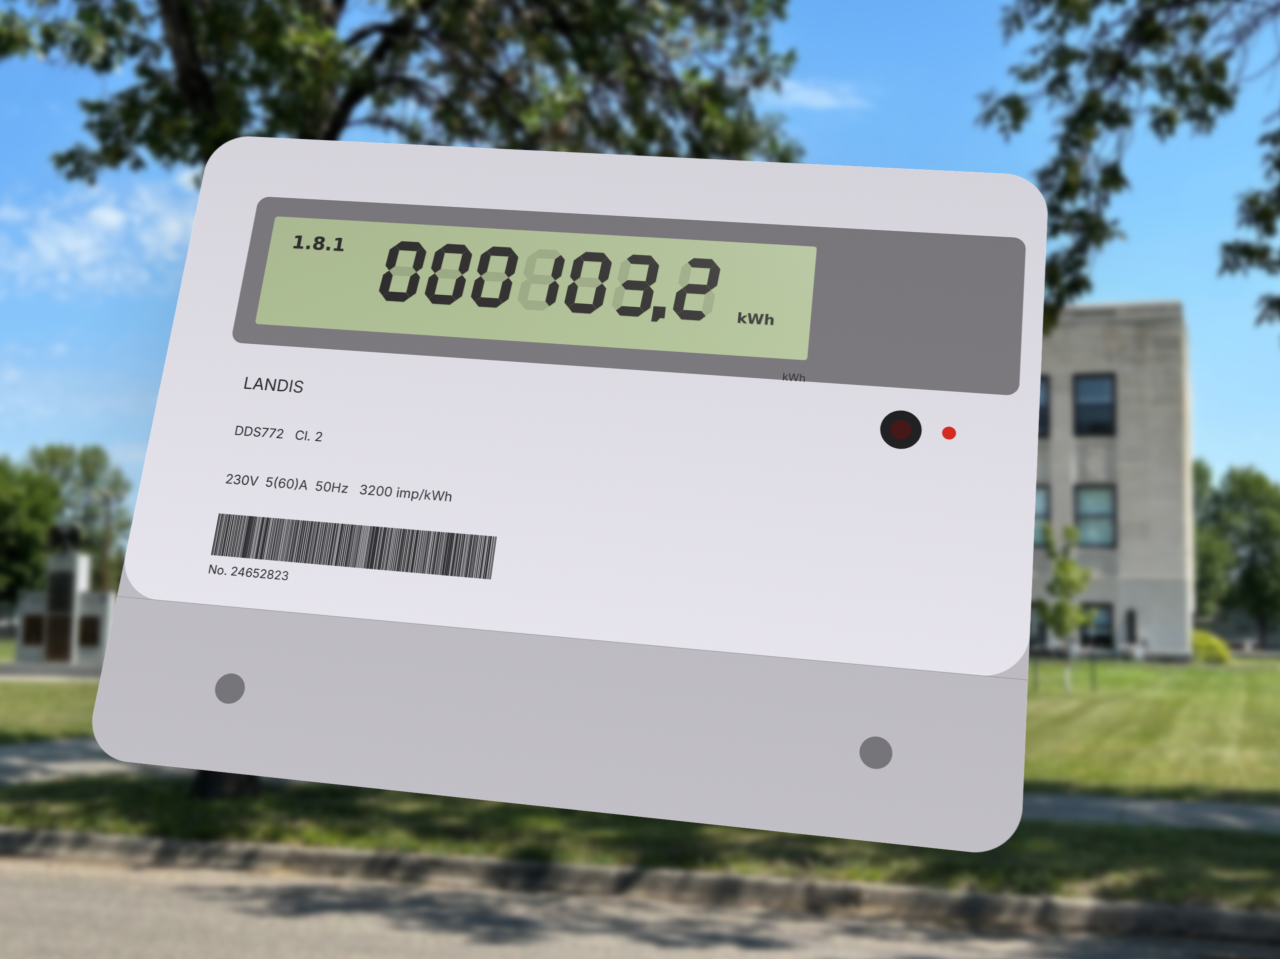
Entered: 103.2,kWh
